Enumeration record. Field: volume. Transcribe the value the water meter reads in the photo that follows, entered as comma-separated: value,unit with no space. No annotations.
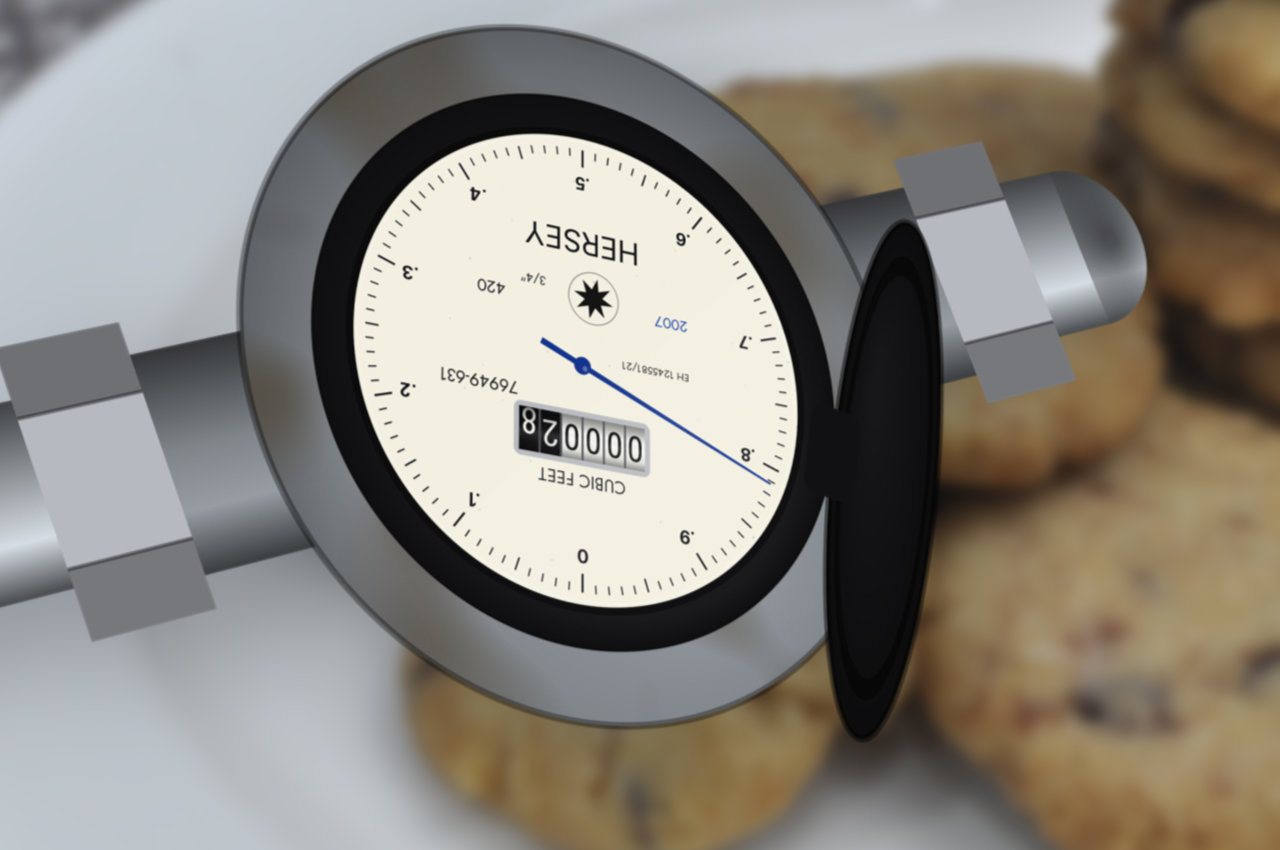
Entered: 27.81,ft³
